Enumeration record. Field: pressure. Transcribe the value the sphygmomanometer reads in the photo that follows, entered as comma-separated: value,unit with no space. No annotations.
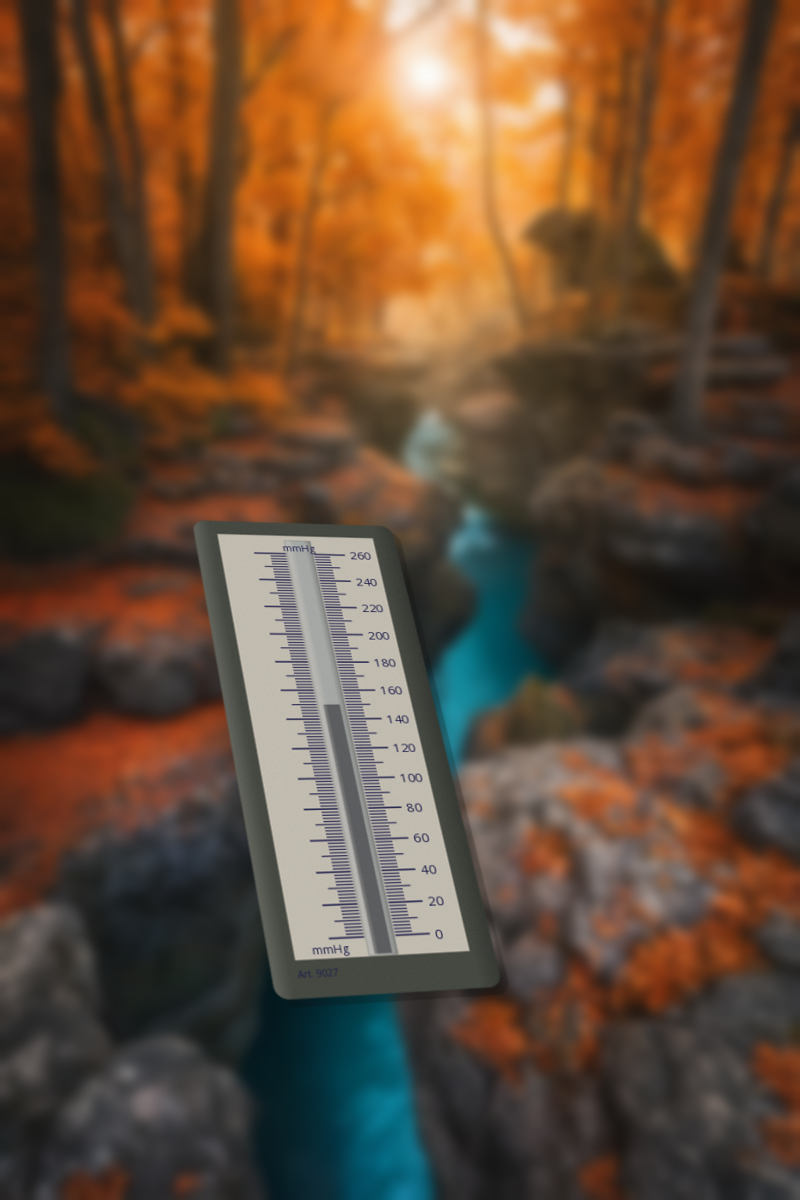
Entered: 150,mmHg
